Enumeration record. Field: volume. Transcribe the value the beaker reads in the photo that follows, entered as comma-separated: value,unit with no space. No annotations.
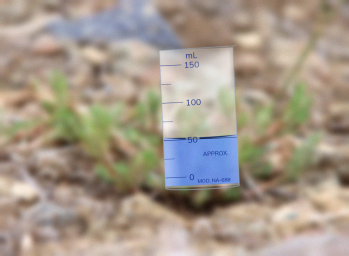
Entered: 50,mL
